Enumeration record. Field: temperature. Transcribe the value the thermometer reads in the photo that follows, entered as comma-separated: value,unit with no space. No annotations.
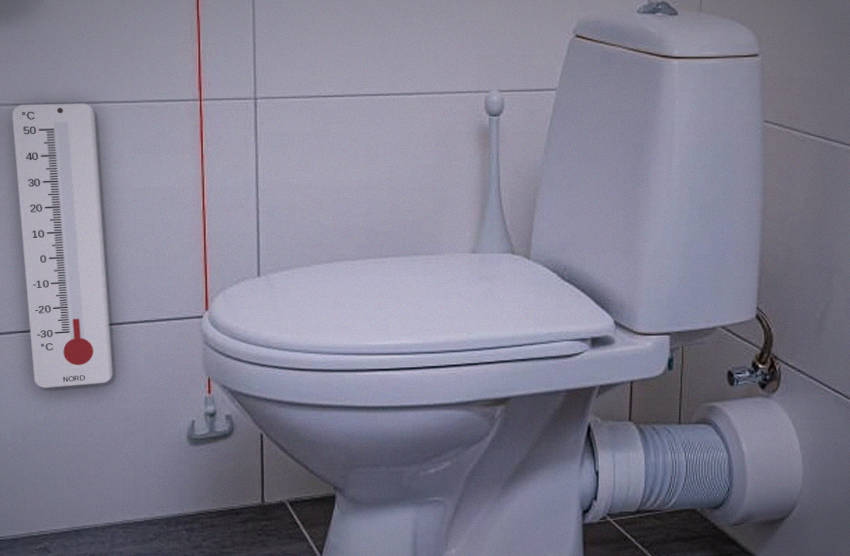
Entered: -25,°C
